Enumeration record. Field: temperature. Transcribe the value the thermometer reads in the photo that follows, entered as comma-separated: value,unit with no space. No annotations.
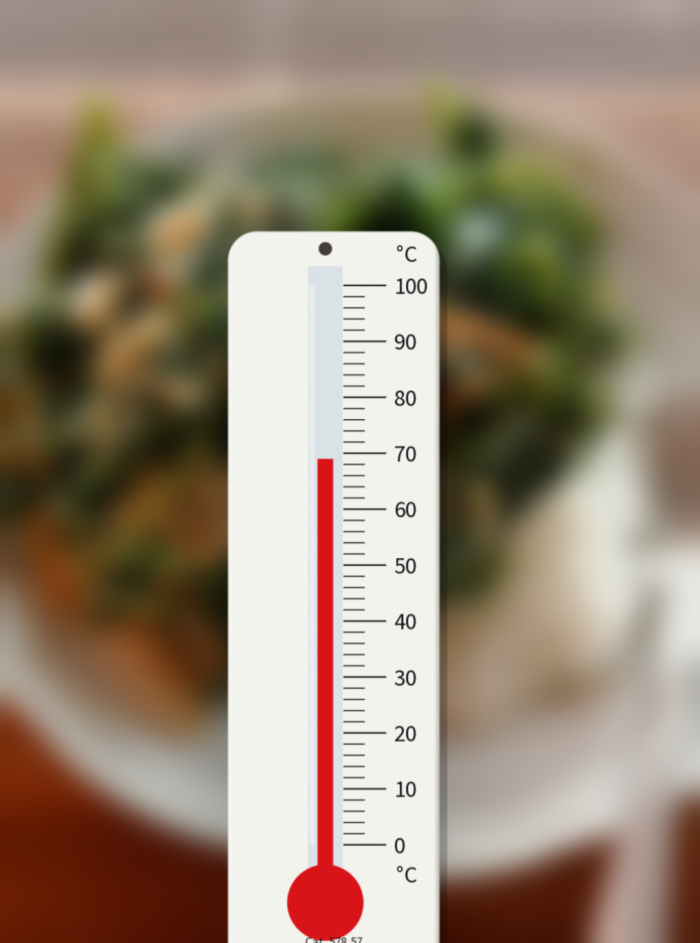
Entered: 69,°C
